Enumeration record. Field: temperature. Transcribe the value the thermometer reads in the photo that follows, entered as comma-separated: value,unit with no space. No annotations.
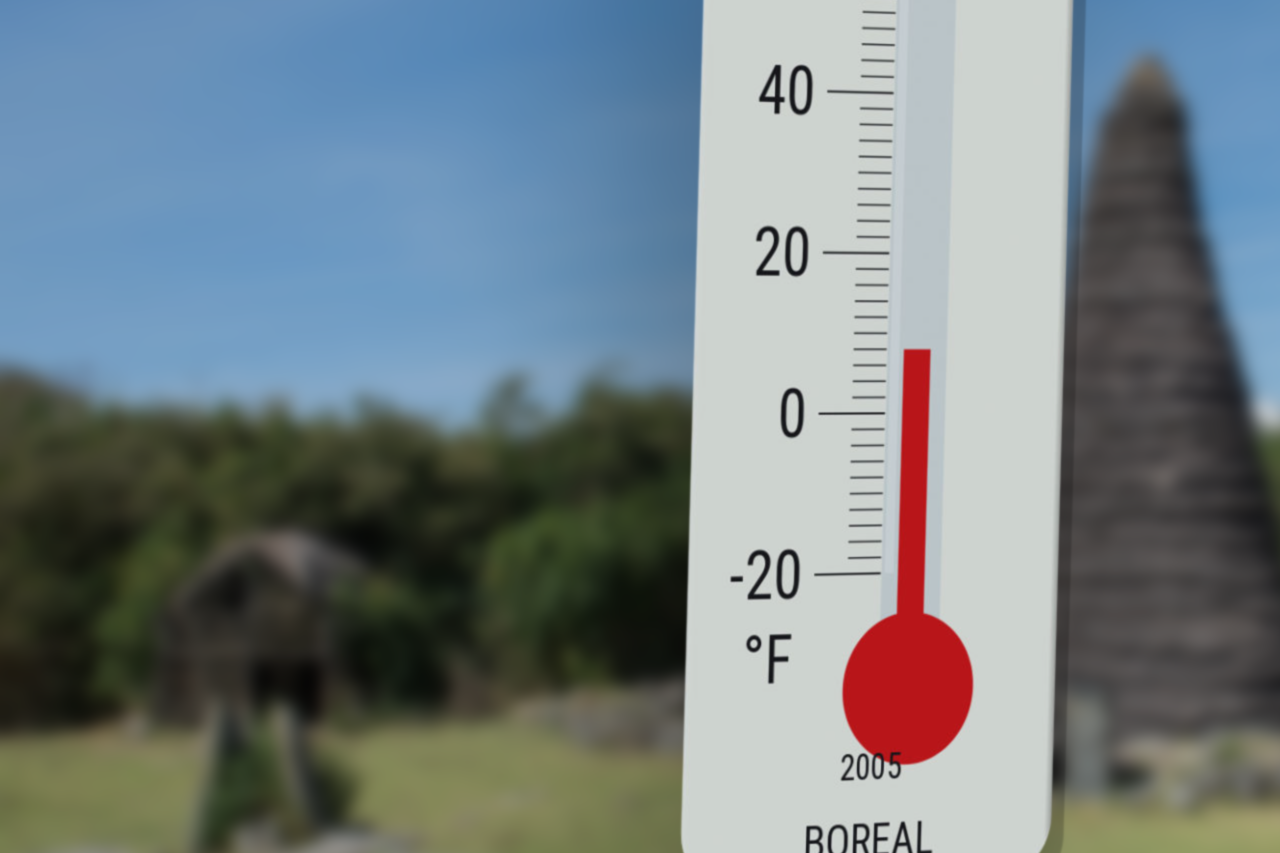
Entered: 8,°F
